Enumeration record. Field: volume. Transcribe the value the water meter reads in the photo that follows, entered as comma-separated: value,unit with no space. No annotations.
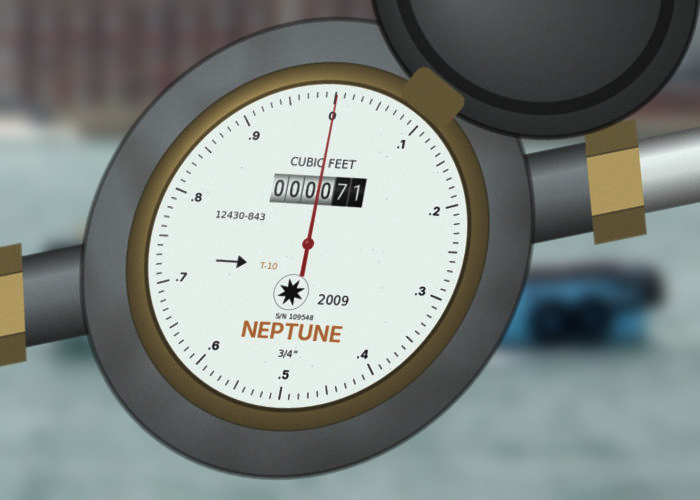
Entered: 71.00,ft³
